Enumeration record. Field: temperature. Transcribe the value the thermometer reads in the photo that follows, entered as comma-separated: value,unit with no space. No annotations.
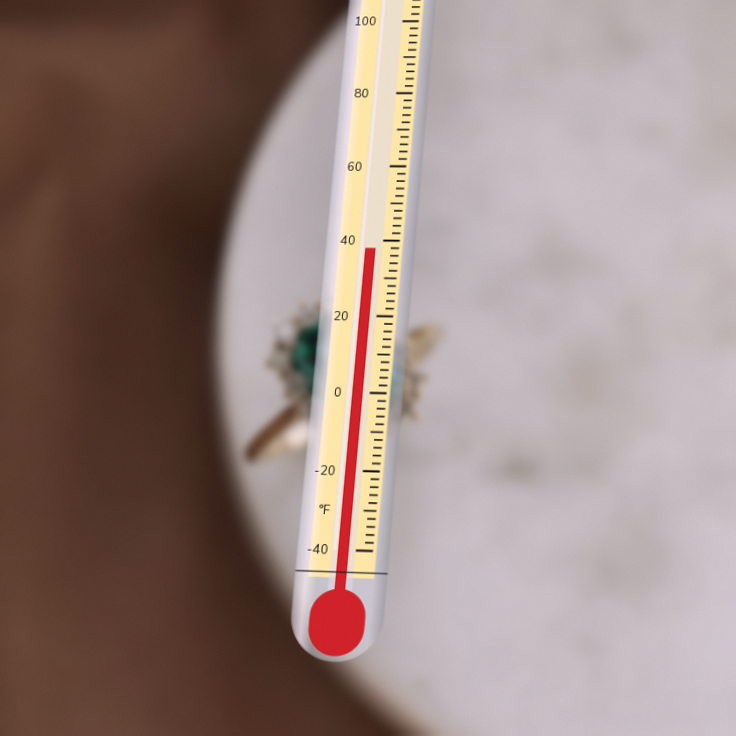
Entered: 38,°F
